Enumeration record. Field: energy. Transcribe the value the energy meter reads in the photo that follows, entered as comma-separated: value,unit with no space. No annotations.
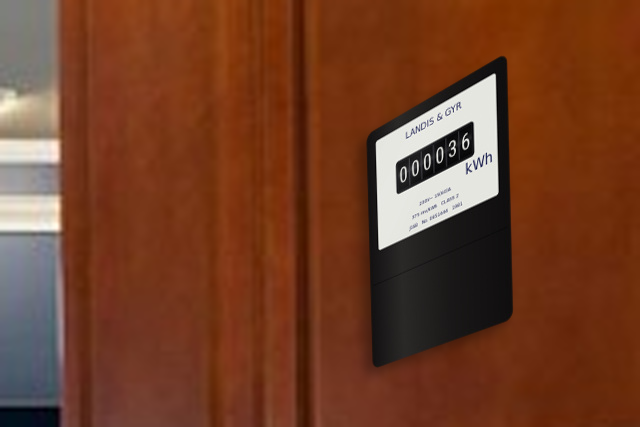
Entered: 36,kWh
